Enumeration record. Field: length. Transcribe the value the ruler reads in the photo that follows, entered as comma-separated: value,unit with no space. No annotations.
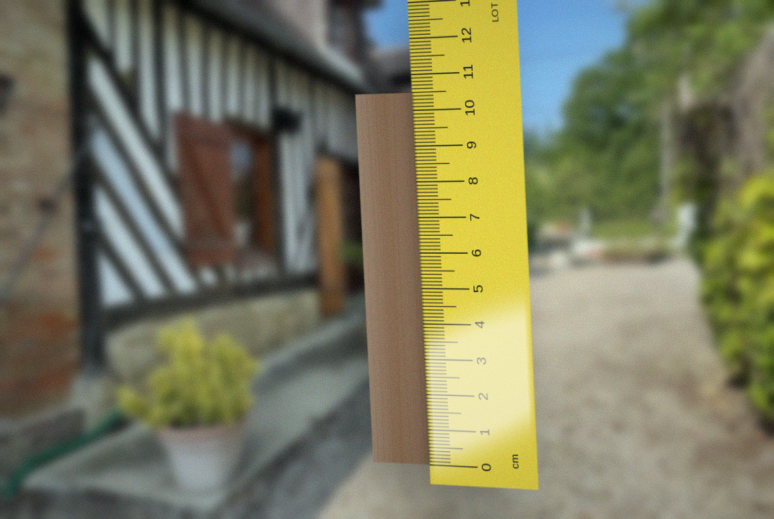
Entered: 10.5,cm
